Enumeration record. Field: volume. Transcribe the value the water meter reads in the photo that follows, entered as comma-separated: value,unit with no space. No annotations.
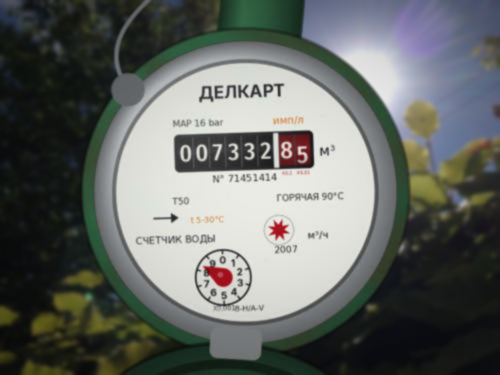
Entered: 7332.848,m³
